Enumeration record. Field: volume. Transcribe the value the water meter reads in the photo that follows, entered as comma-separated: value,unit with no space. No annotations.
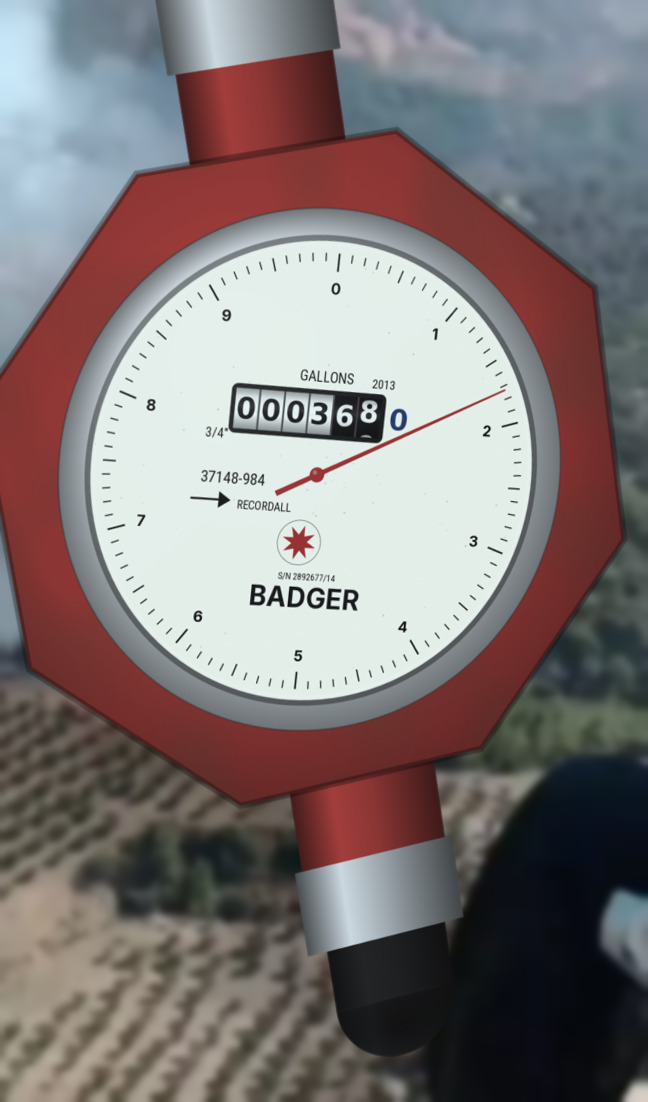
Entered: 3681.7,gal
